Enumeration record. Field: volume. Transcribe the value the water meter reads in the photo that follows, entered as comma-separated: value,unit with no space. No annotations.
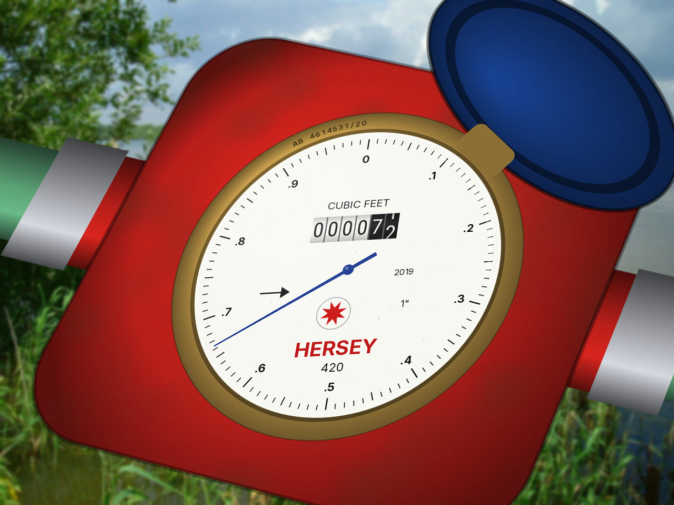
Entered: 71.66,ft³
